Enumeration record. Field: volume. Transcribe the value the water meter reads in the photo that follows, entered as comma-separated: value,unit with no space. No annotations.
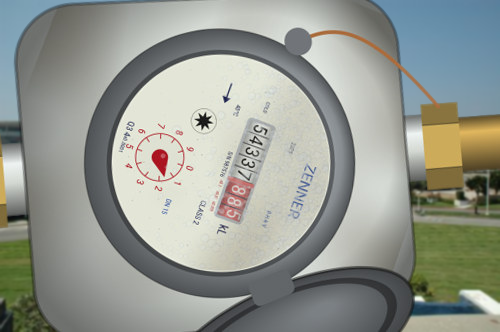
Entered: 54337.8851,kL
